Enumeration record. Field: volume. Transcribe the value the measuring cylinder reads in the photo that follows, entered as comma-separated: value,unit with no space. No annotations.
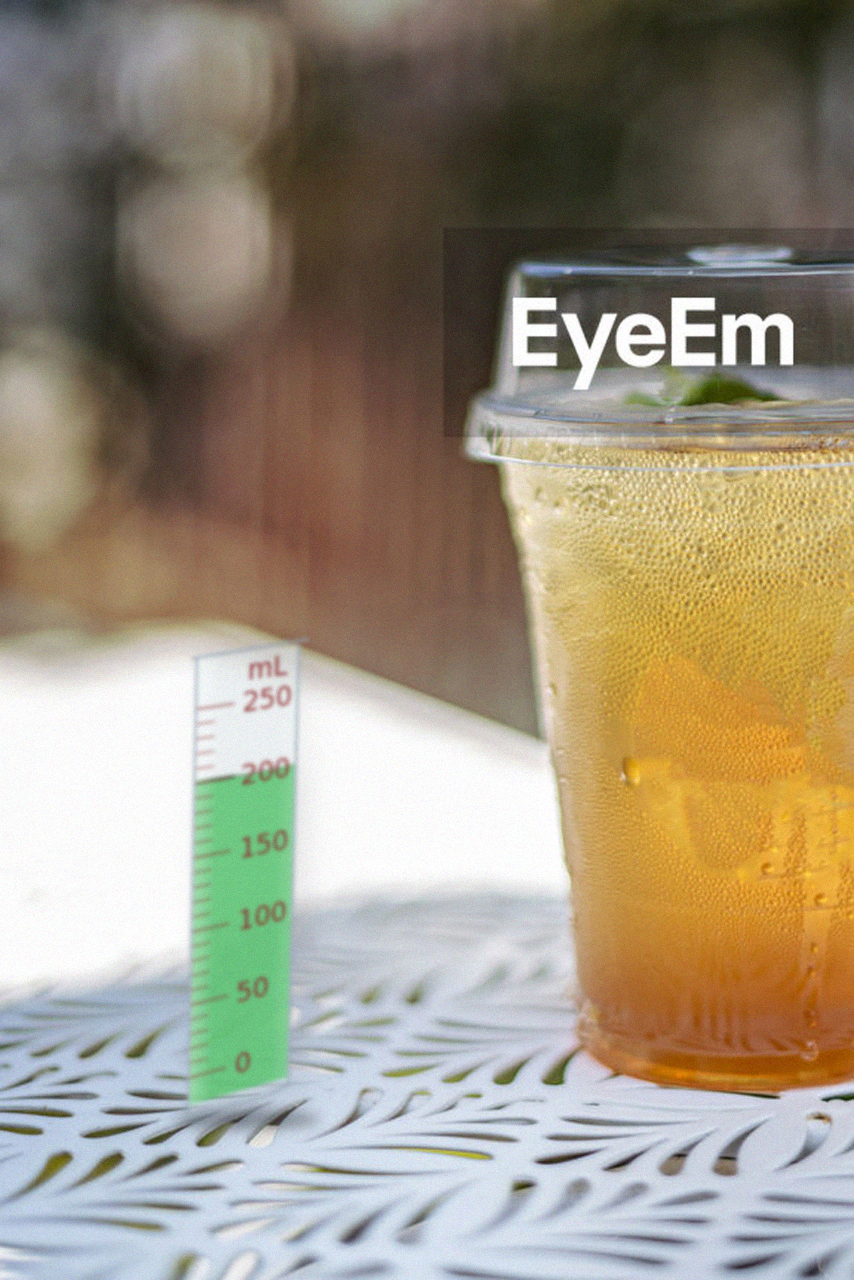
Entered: 200,mL
